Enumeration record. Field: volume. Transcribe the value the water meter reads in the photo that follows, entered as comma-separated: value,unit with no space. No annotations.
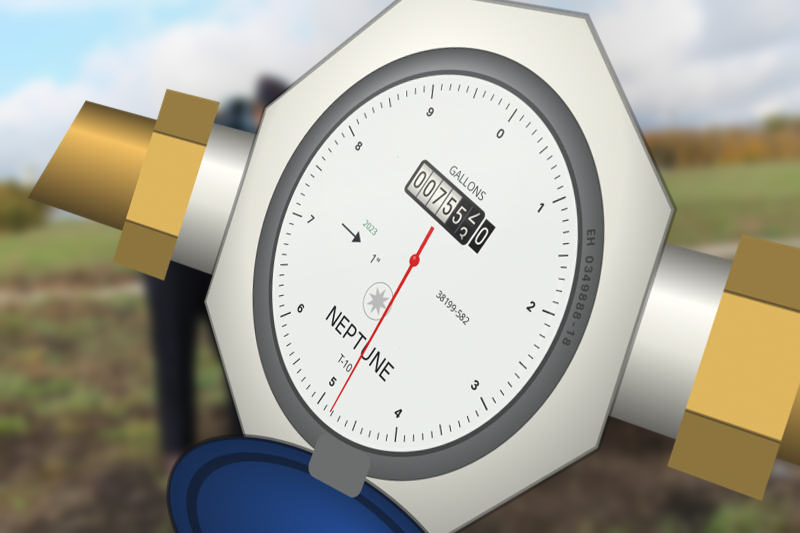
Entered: 75524.8,gal
